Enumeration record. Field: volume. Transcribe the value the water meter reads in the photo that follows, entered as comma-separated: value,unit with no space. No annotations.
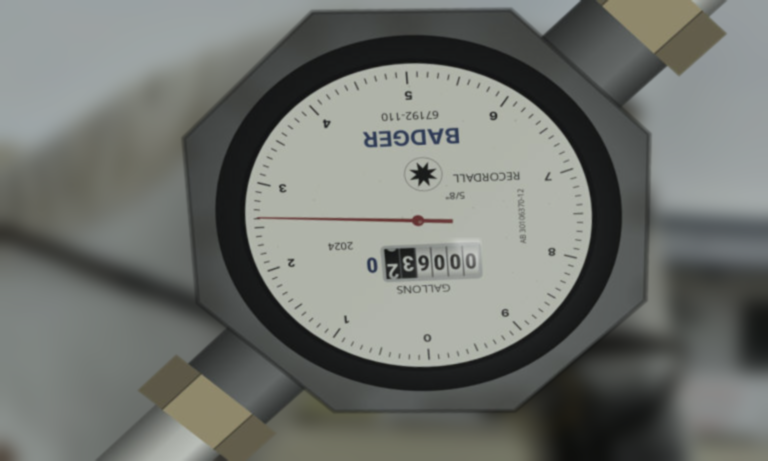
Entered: 6322.6,gal
